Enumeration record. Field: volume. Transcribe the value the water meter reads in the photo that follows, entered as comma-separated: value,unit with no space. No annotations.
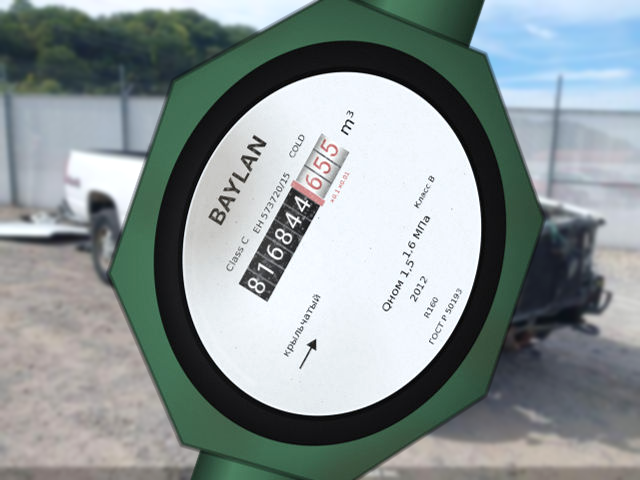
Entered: 816844.655,m³
